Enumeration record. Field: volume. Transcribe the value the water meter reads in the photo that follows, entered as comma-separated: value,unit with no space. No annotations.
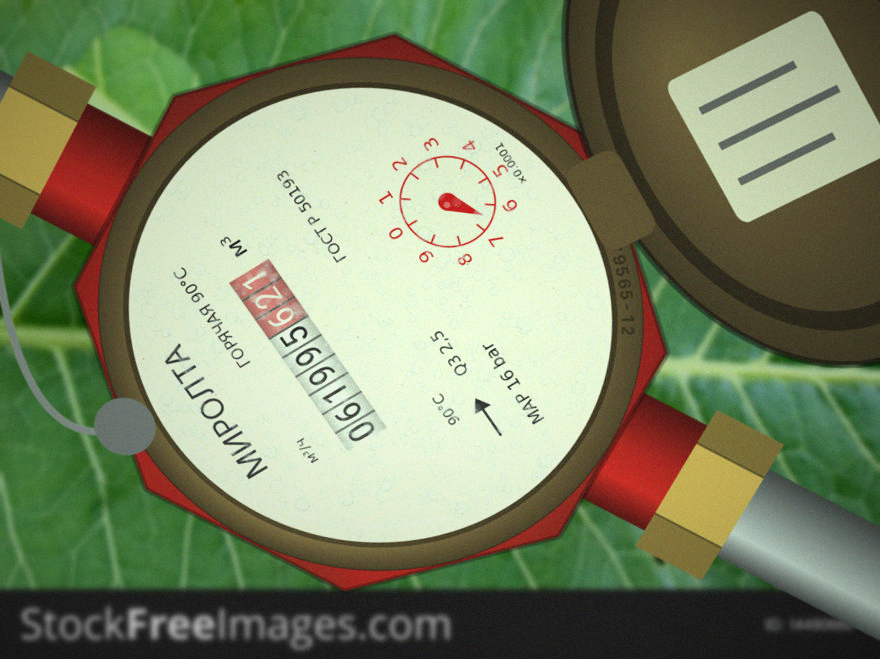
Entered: 61995.6216,m³
